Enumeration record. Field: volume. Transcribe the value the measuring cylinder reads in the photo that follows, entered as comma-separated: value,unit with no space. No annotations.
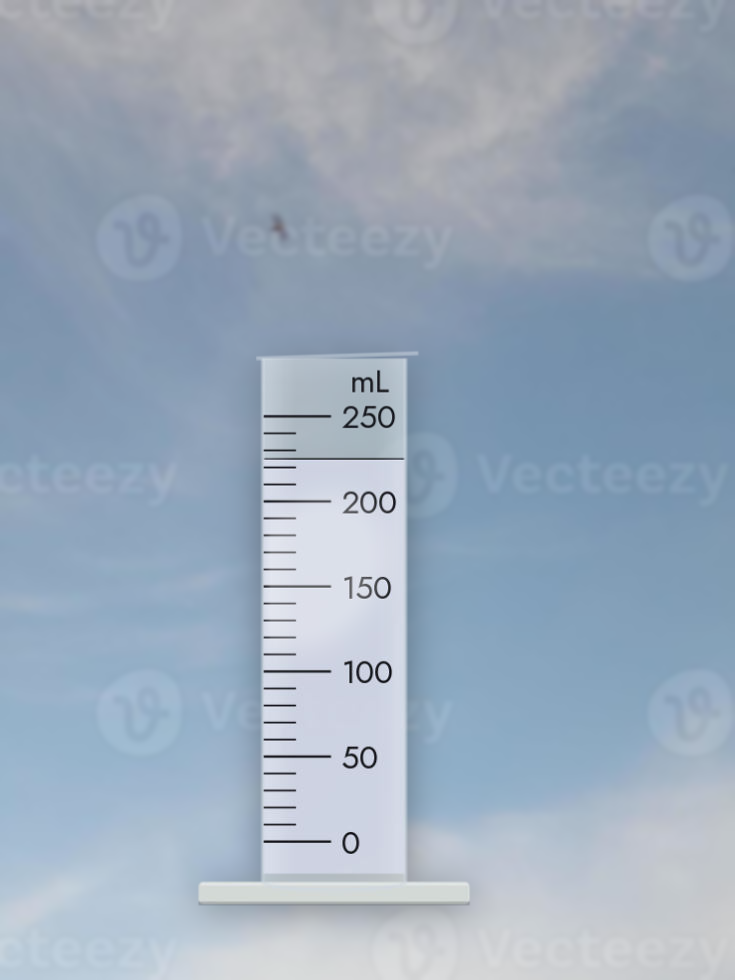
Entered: 225,mL
